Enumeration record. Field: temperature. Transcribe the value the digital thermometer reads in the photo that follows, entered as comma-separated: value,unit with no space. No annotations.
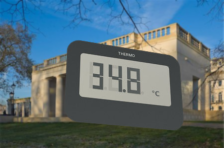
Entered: 34.8,°C
